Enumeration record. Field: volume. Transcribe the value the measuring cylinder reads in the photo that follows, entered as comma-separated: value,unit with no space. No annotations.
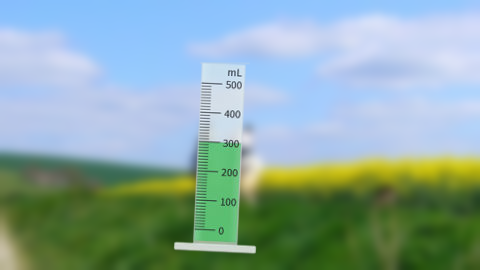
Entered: 300,mL
